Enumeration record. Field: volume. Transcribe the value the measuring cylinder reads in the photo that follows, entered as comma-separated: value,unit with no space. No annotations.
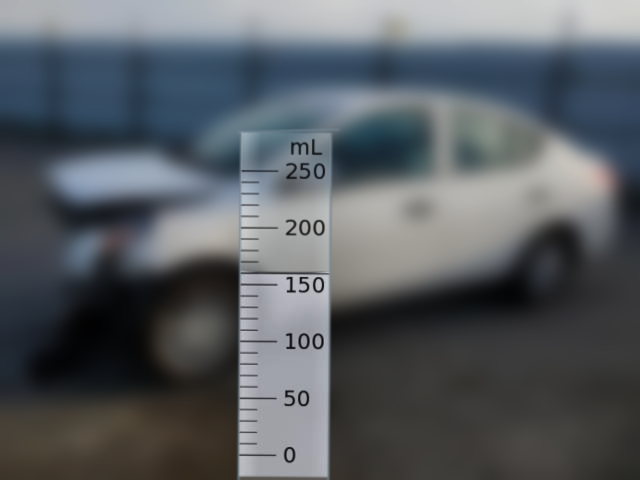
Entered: 160,mL
